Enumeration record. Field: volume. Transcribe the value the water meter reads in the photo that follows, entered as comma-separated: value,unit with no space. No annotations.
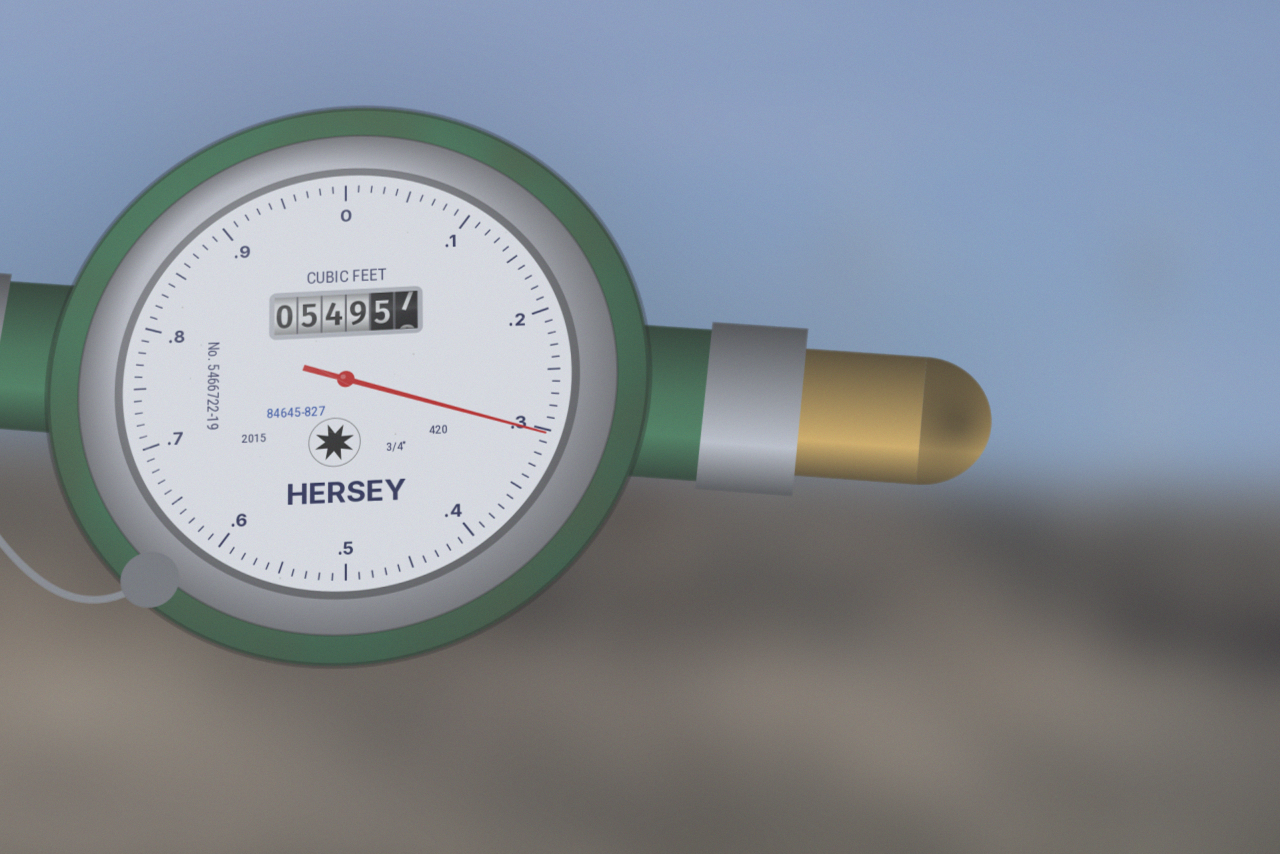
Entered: 54957.30,ft³
